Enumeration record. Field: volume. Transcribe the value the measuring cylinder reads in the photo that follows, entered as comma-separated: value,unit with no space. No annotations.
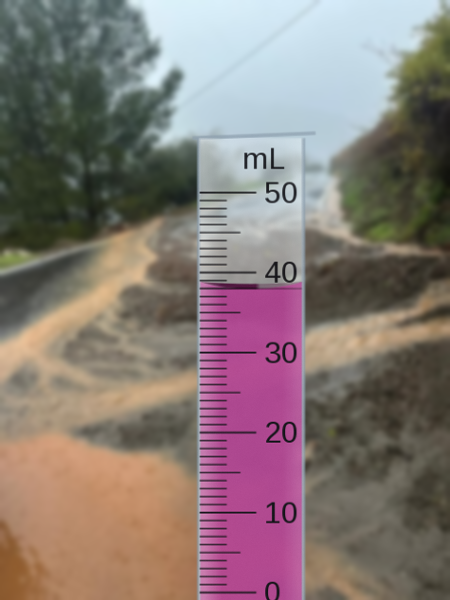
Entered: 38,mL
